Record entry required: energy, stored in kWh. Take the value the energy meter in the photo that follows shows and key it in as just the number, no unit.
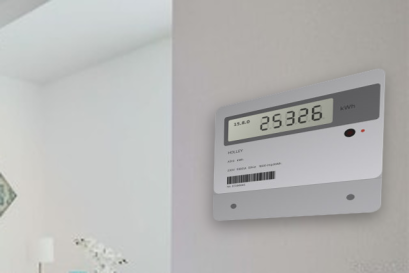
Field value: 25326
